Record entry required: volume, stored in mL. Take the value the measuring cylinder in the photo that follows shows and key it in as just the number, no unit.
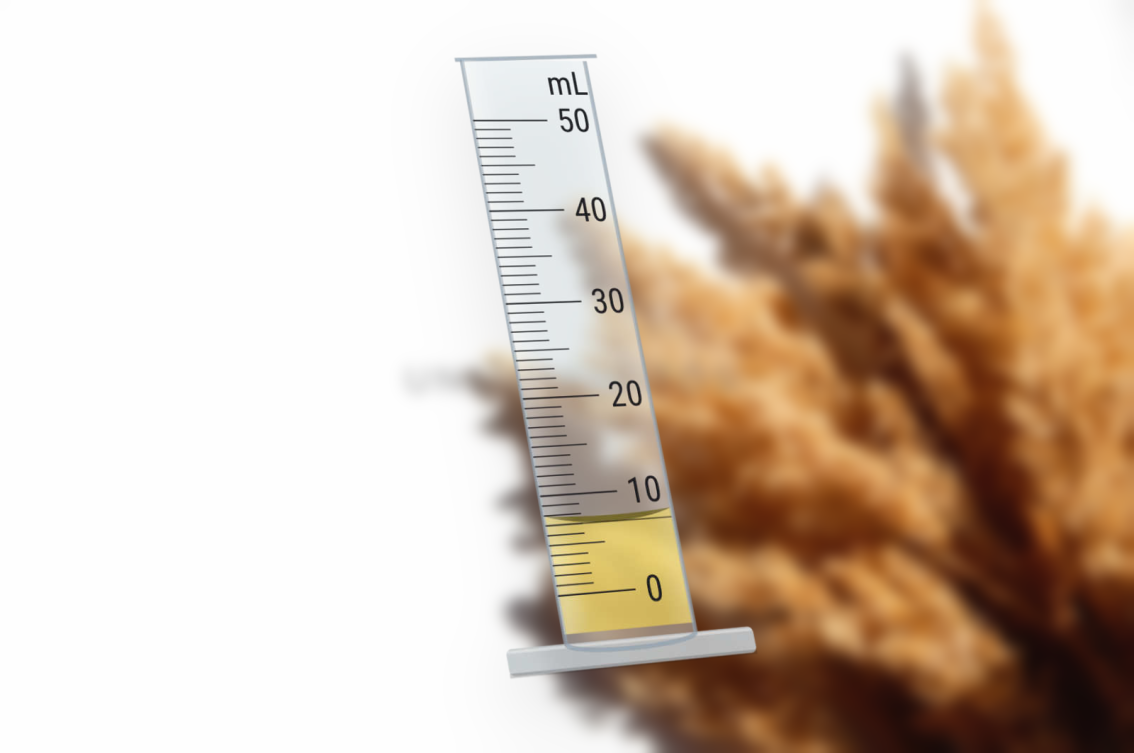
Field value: 7
